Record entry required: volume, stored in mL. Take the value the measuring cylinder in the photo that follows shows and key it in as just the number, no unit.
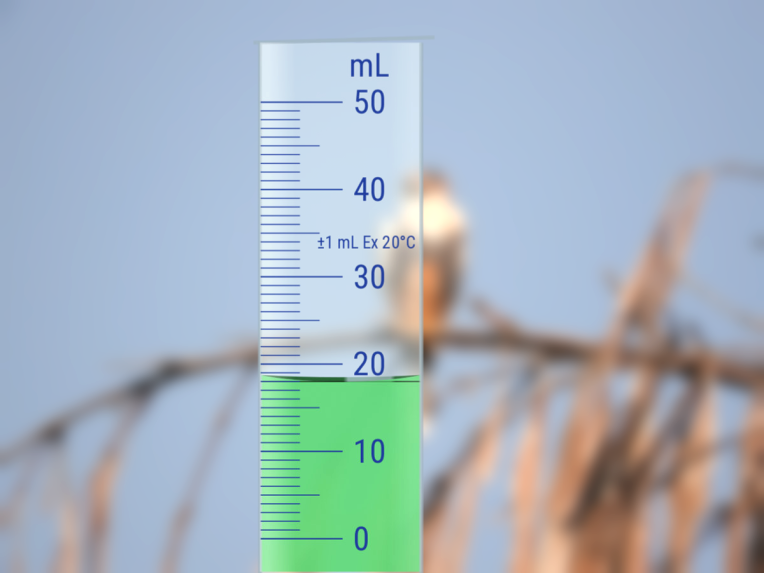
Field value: 18
